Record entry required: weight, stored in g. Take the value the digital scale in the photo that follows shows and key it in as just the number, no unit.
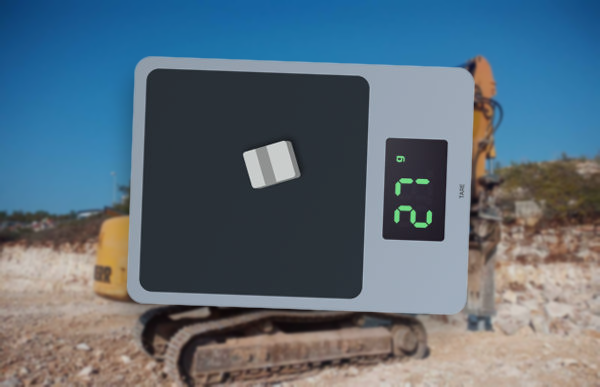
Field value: 27
